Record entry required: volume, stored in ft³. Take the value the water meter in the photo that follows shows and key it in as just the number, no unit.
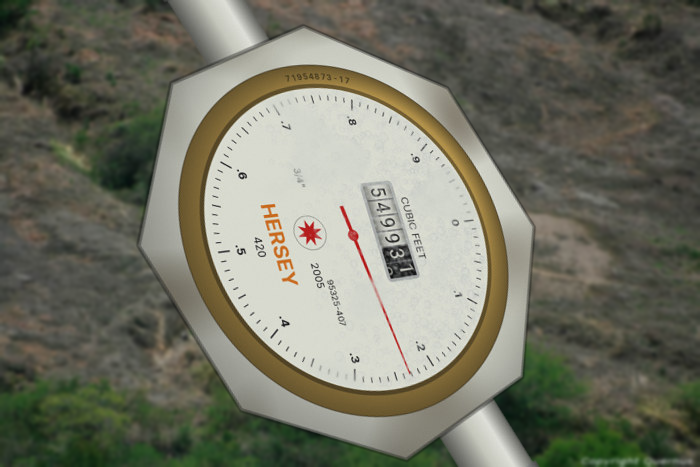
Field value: 549931.23
